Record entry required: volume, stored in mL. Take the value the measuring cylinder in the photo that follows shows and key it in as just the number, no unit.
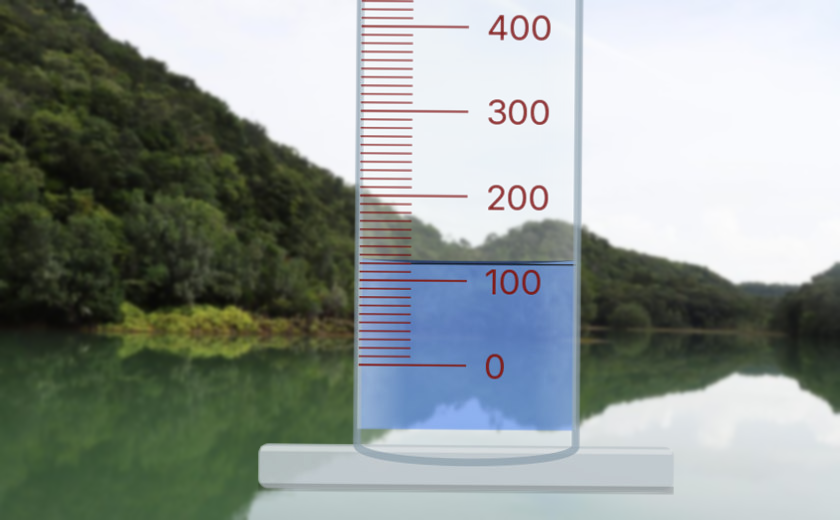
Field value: 120
